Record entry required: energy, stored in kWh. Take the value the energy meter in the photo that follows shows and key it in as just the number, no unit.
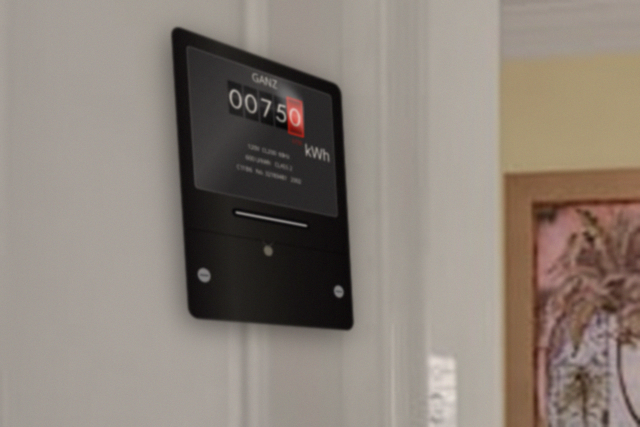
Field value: 75.0
